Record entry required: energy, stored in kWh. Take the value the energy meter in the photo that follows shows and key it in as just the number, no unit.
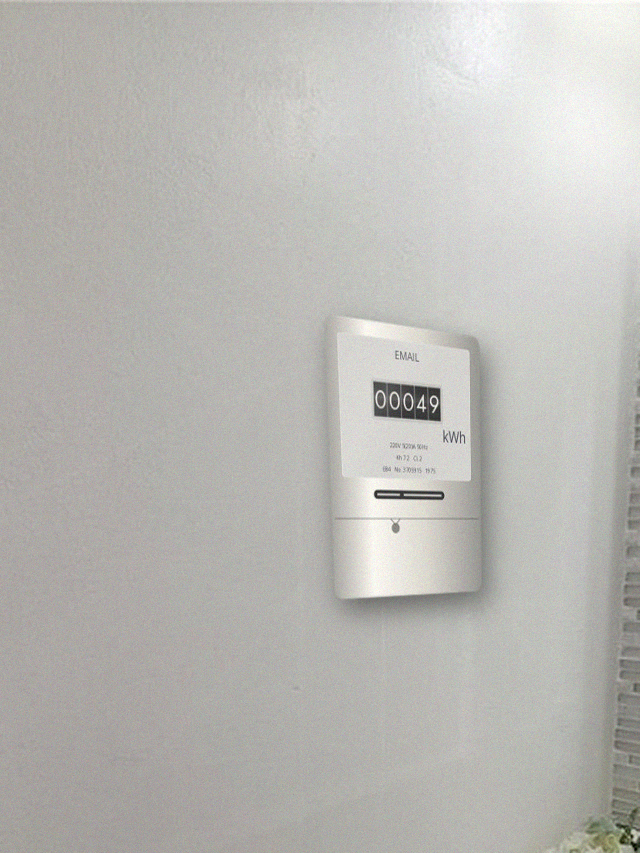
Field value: 49
